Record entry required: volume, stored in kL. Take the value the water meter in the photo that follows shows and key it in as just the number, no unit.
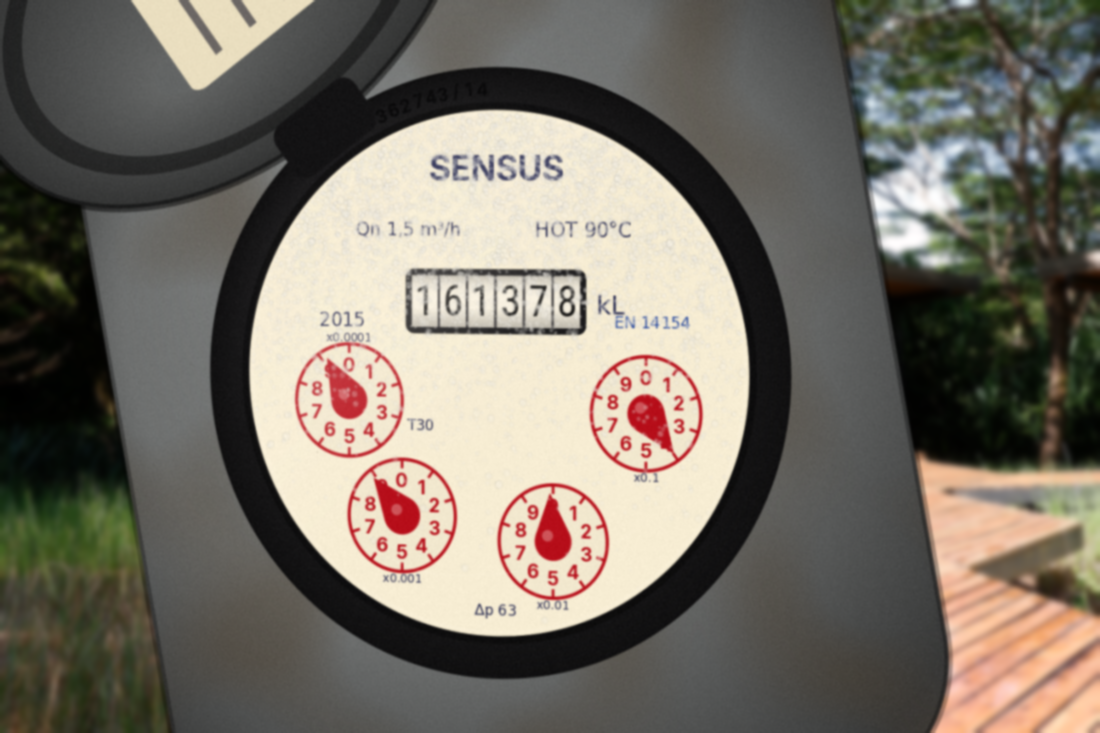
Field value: 161378.3989
